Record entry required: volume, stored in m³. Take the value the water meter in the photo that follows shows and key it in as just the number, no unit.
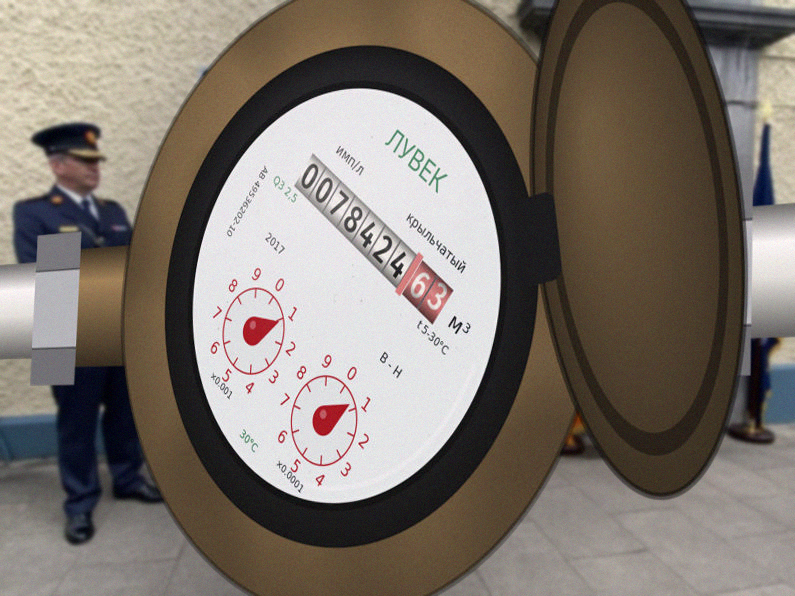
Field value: 78424.6310
